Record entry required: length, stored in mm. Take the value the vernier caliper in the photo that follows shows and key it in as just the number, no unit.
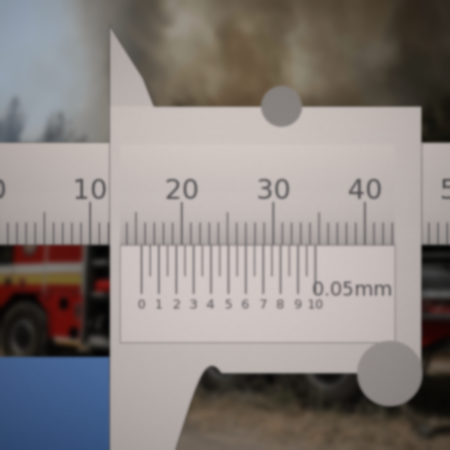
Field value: 15.6
